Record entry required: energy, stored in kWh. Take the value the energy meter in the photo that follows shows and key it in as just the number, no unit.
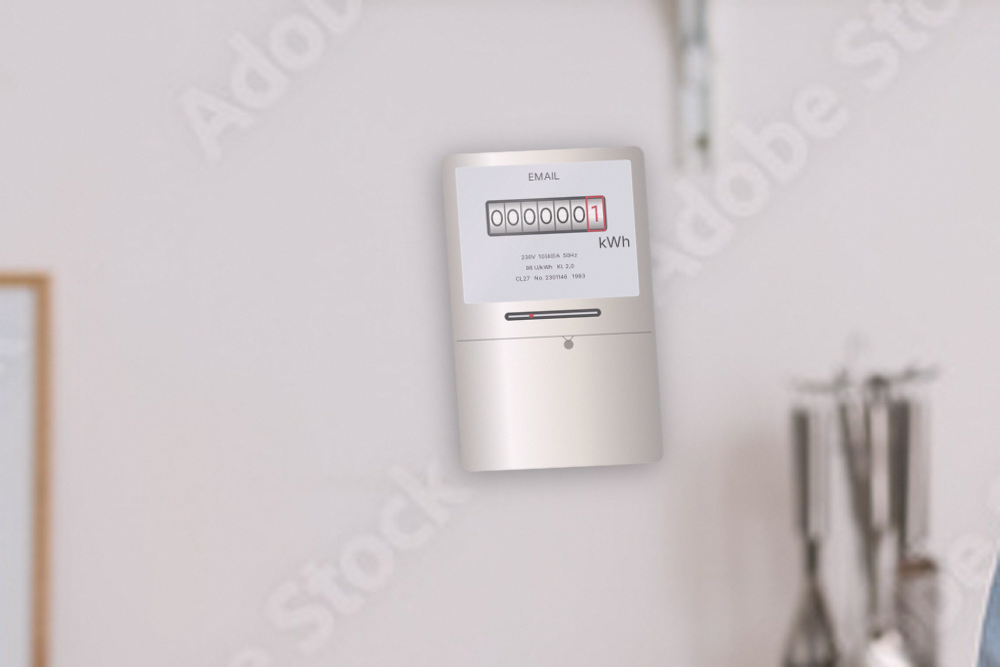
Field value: 0.1
